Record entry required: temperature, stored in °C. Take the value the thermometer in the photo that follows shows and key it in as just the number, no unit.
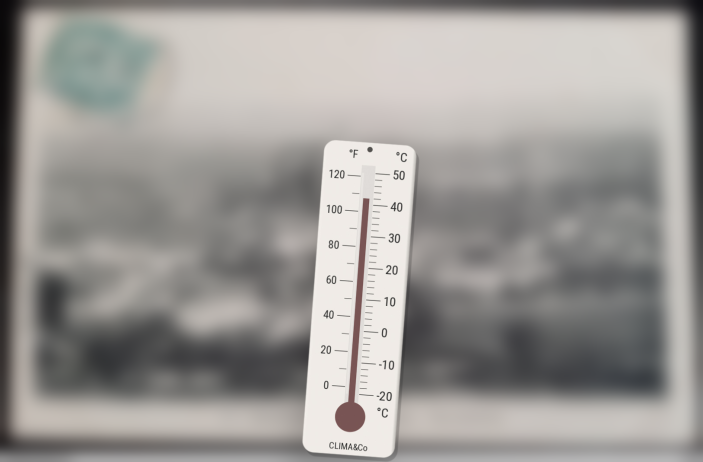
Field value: 42
